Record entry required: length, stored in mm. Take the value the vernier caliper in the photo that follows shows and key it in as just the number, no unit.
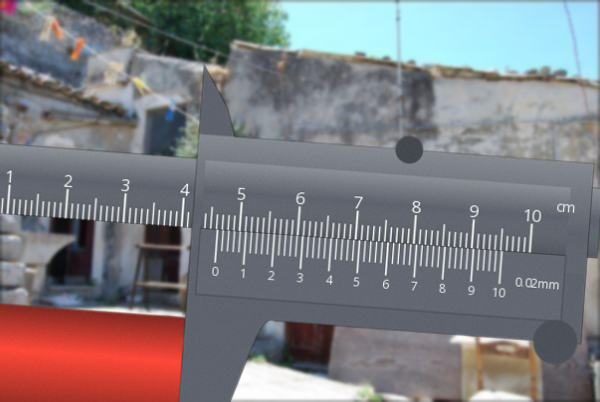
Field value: 46.2
